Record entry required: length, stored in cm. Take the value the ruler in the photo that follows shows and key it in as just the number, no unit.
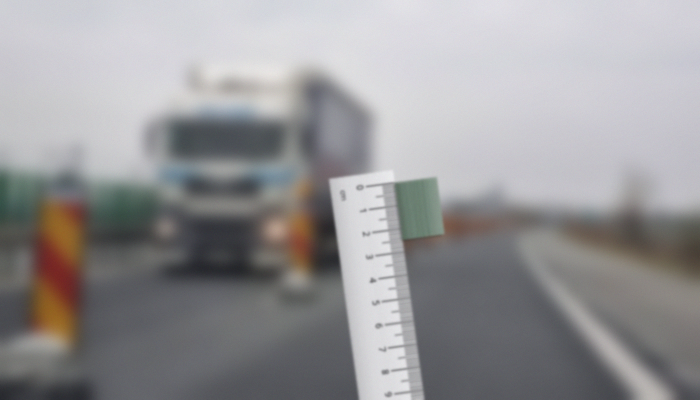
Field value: 2.5
